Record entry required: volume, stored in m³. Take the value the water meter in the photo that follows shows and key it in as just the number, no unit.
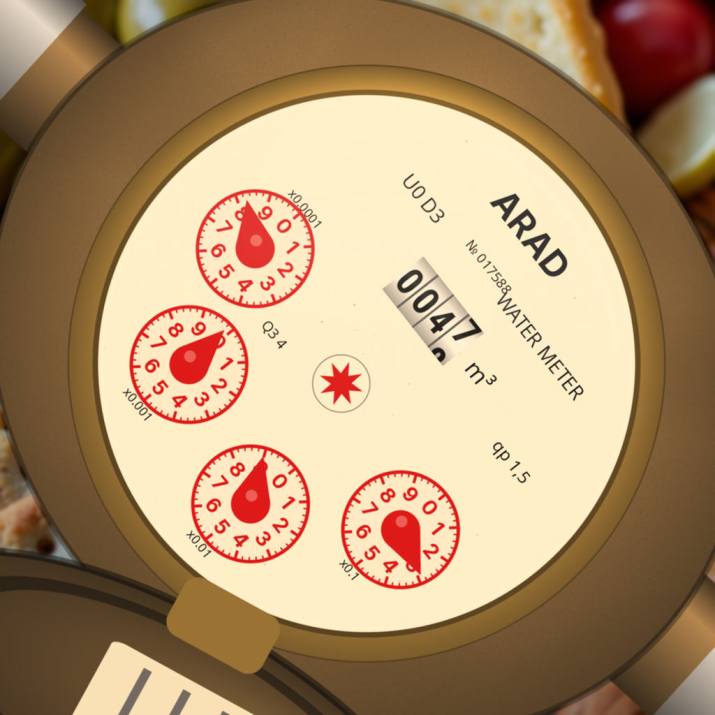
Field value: 47.2898
